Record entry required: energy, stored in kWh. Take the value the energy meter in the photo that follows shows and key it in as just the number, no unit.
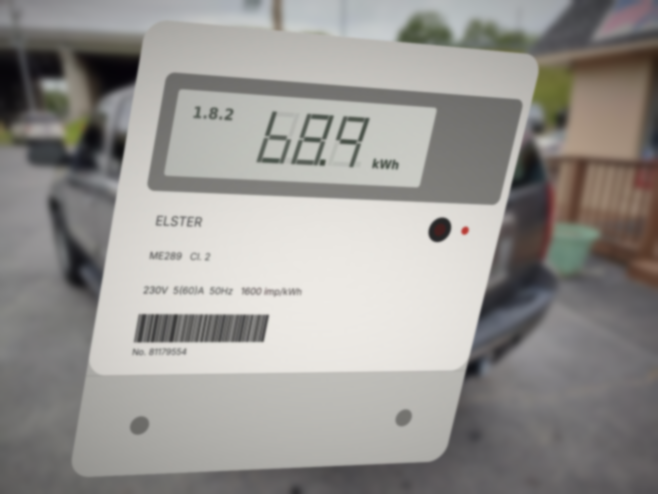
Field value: 68.9
